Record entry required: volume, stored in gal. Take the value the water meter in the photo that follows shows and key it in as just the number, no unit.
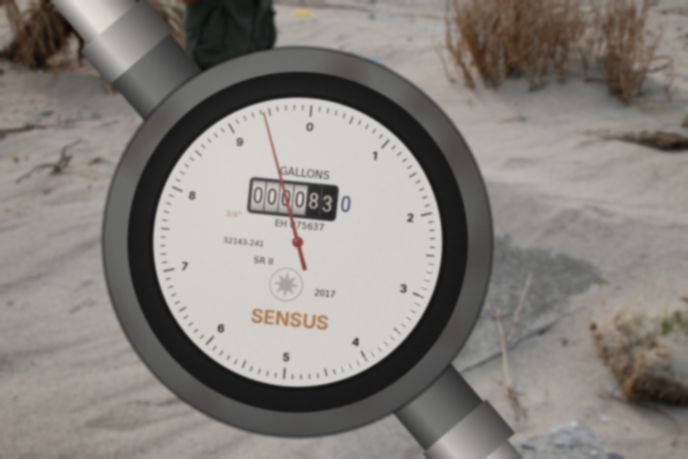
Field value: 829.4
